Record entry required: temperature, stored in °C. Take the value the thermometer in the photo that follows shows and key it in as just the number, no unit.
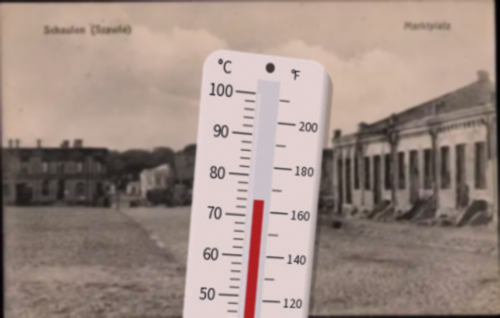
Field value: 74
